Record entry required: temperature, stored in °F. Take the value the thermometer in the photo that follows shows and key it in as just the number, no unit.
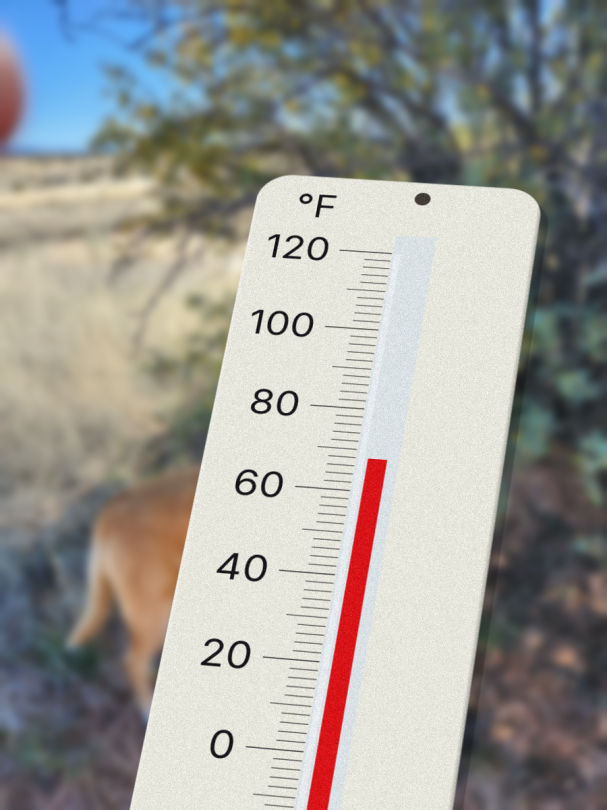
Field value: 68
